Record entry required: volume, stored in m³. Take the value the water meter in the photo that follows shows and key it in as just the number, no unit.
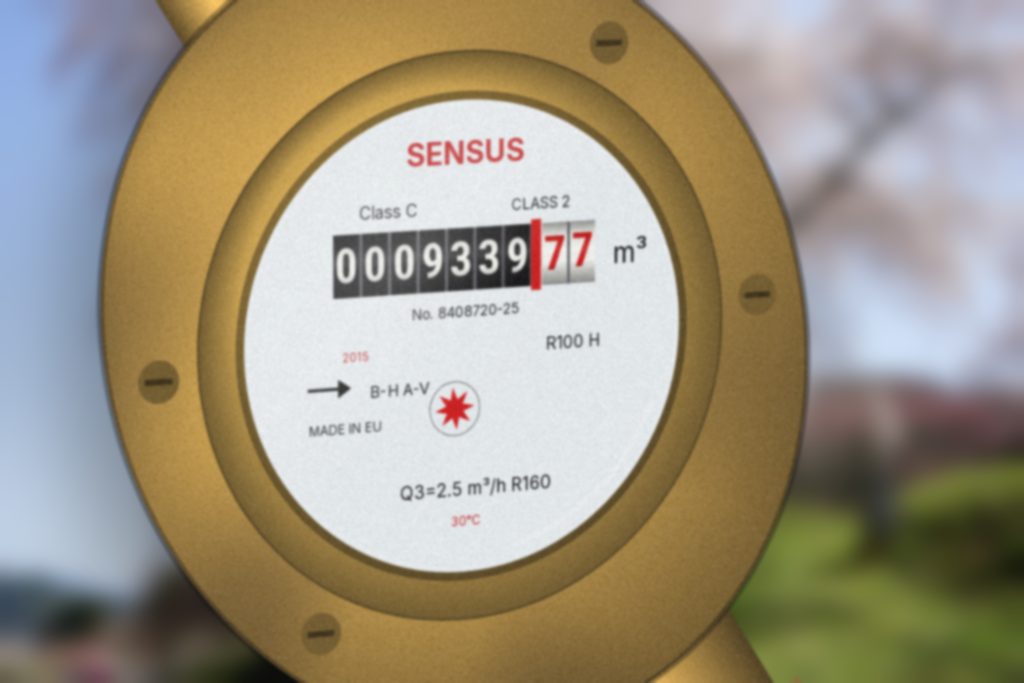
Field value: 9339.77
